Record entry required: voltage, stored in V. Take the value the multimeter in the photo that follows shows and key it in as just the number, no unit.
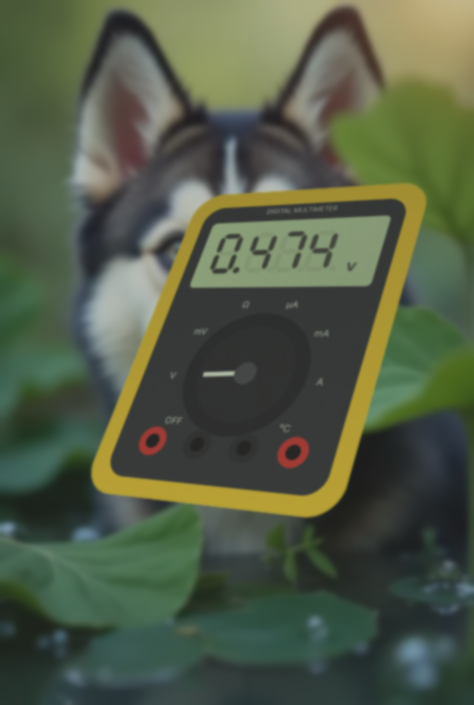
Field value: 0.474
